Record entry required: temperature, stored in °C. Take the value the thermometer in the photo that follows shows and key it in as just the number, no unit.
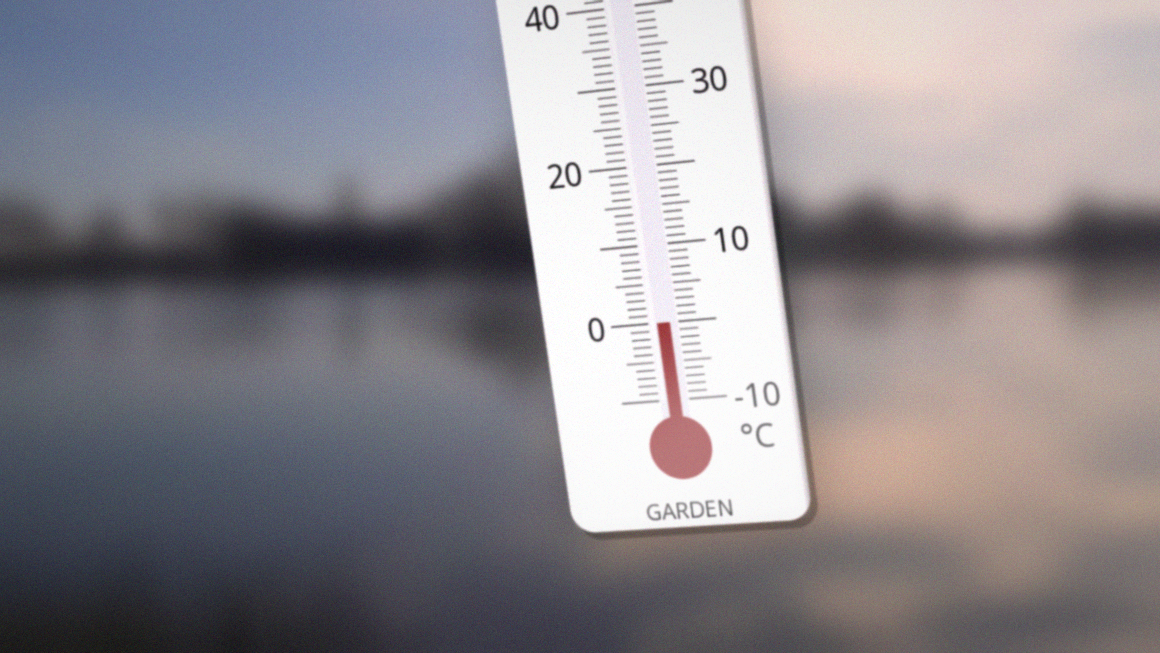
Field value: 0
